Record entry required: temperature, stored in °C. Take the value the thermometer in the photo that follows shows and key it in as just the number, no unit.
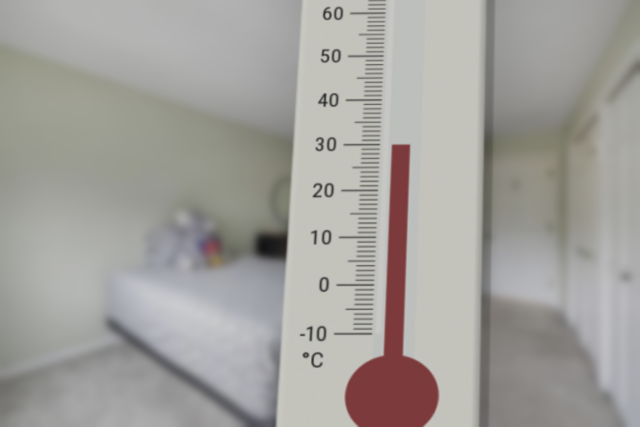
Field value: 30
